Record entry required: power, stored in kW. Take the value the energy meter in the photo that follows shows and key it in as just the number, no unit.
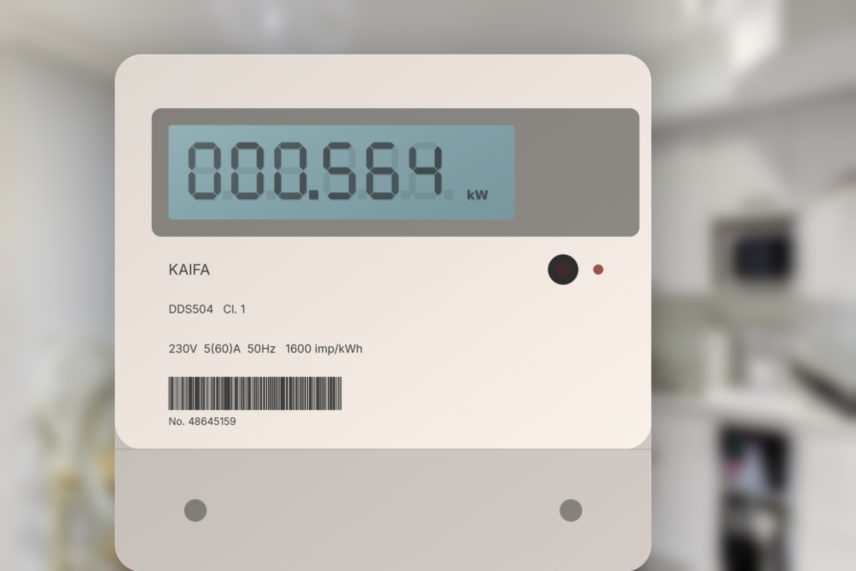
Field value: 0.564
